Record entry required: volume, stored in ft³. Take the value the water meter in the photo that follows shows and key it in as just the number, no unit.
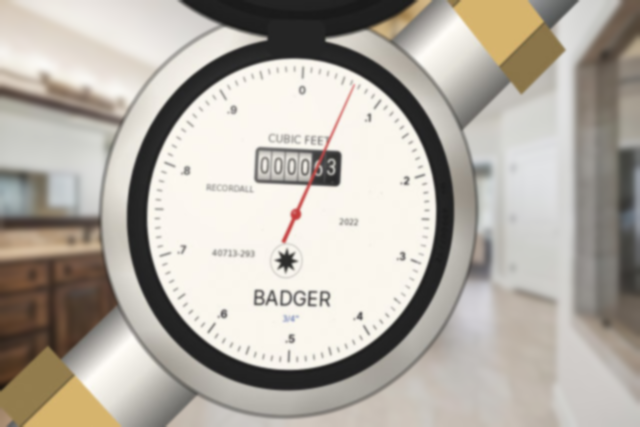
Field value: 63.06
